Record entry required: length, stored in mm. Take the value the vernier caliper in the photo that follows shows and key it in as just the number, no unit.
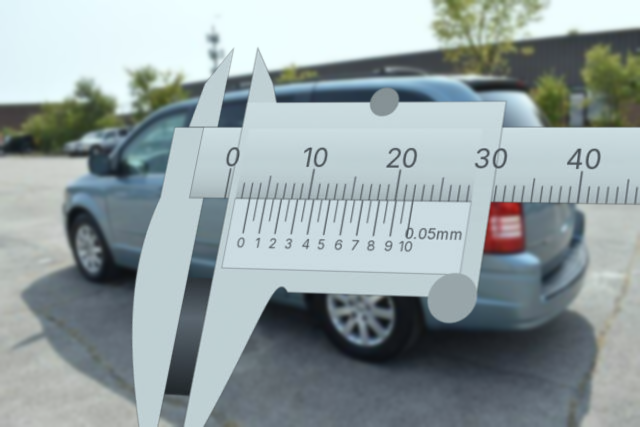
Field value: 3.0
